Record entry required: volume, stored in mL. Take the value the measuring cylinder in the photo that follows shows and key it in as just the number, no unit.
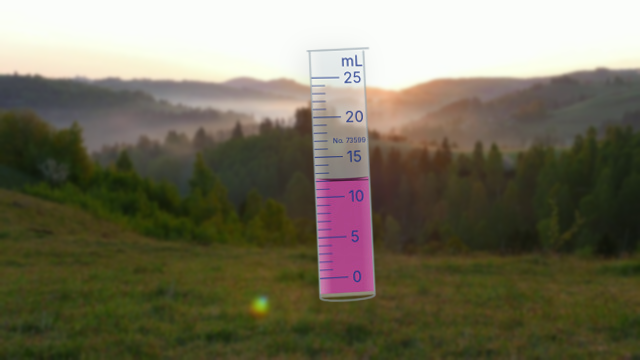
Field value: 12
